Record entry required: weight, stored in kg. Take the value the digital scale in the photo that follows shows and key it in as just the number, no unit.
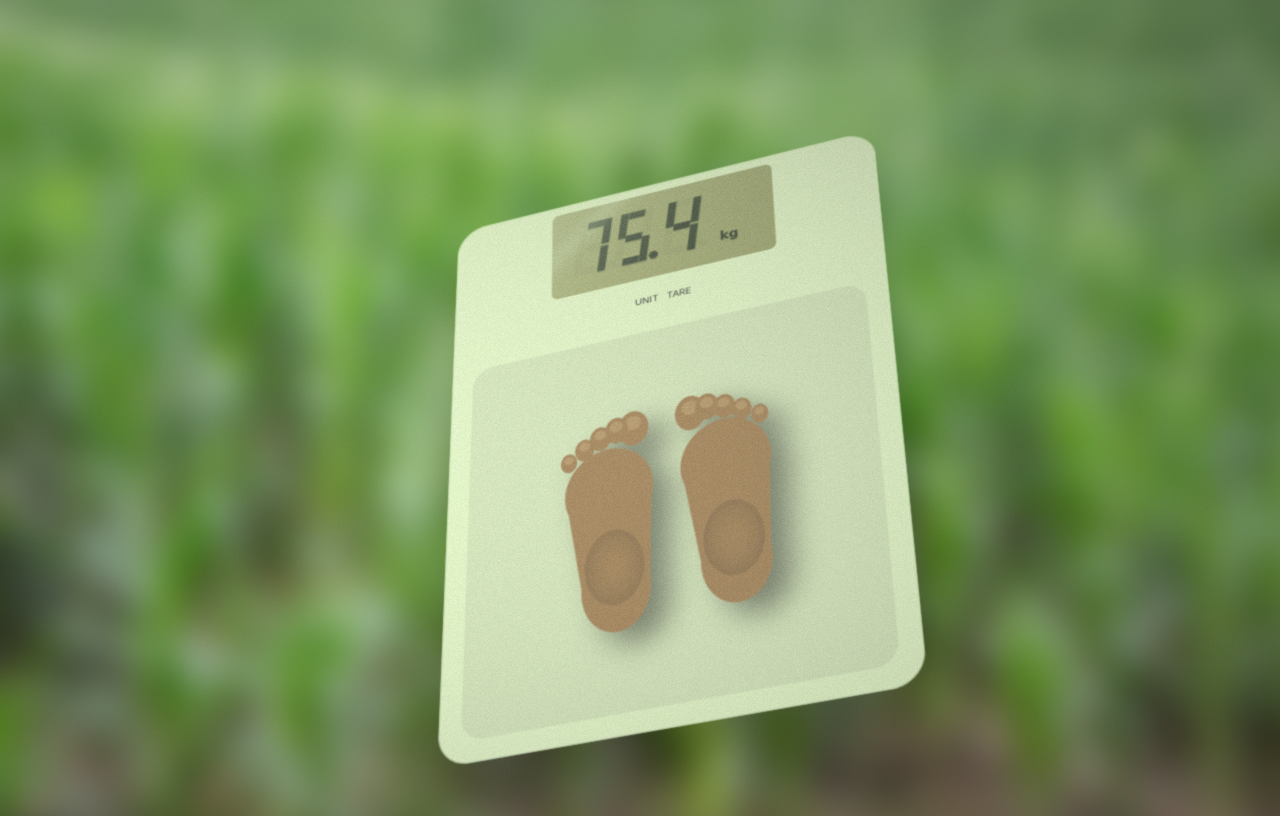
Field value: 75.4
